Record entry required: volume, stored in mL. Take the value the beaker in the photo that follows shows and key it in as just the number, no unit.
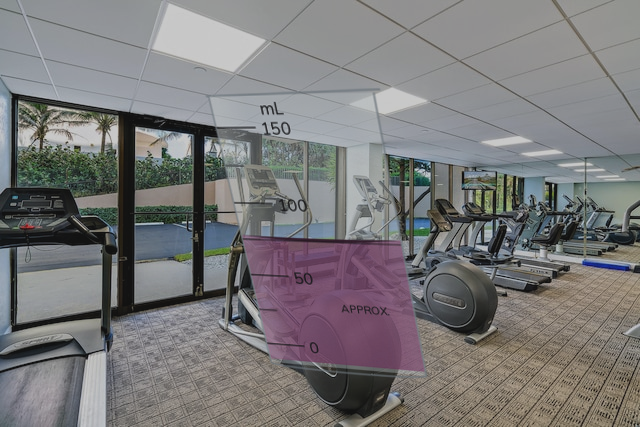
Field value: 75
